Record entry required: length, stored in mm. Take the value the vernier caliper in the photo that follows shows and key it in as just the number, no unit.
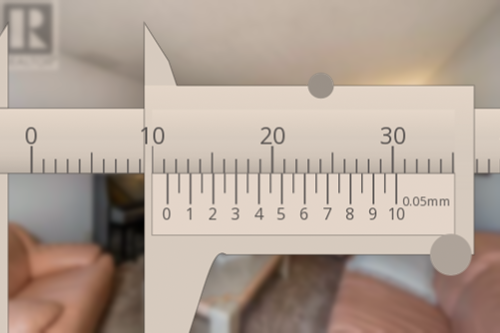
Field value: 11.3
